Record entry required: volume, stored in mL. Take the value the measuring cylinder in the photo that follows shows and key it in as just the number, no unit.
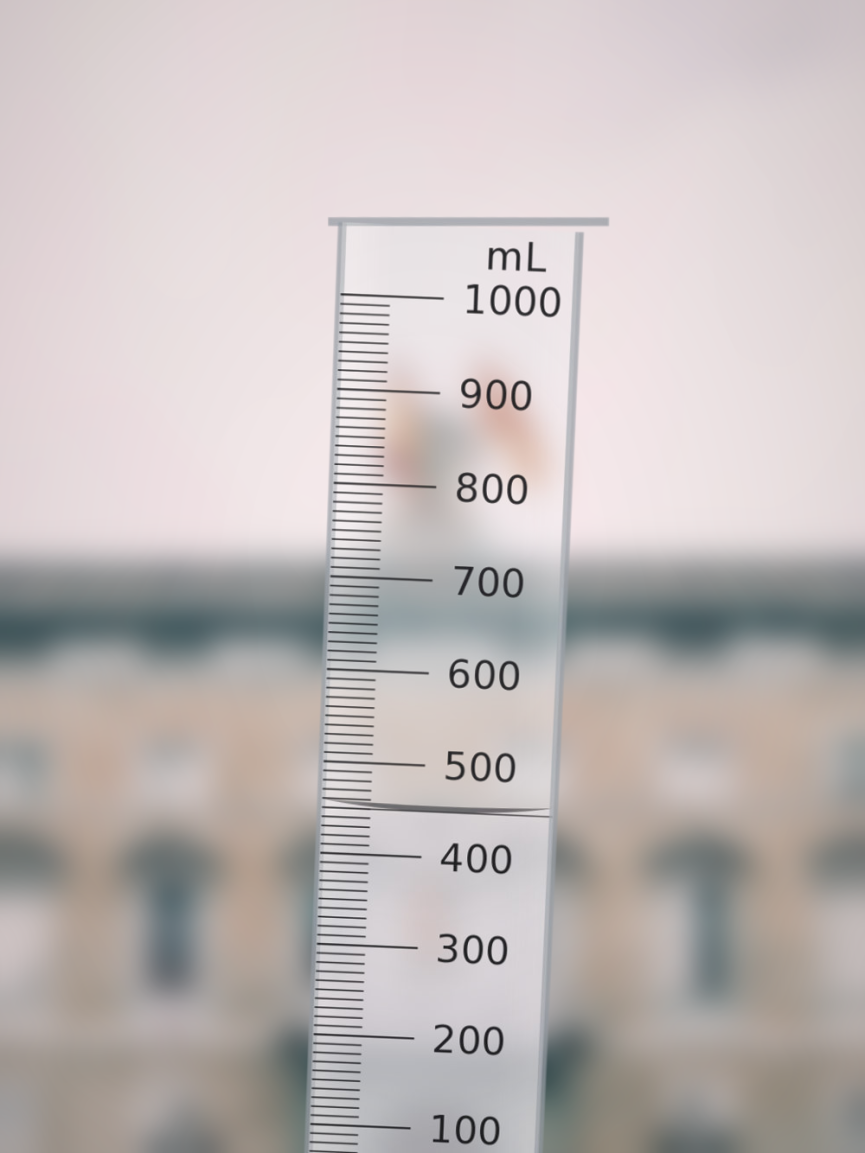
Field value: 450
